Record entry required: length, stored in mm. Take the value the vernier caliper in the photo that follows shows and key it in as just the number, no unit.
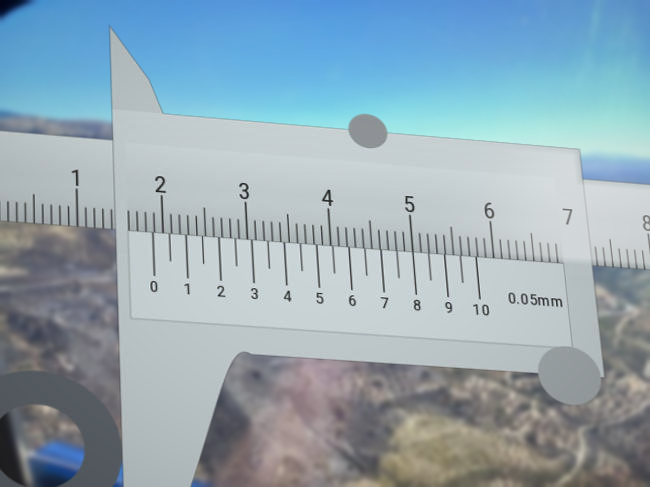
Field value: 18.8
